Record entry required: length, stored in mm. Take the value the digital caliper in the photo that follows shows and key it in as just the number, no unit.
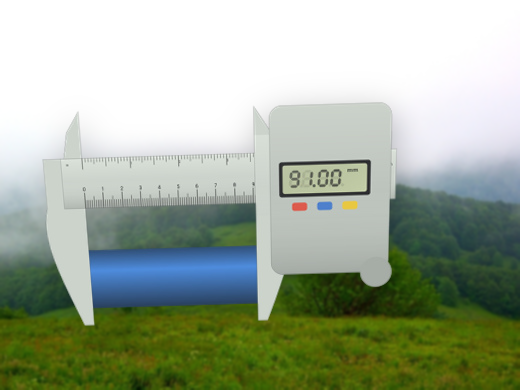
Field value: 91.00
